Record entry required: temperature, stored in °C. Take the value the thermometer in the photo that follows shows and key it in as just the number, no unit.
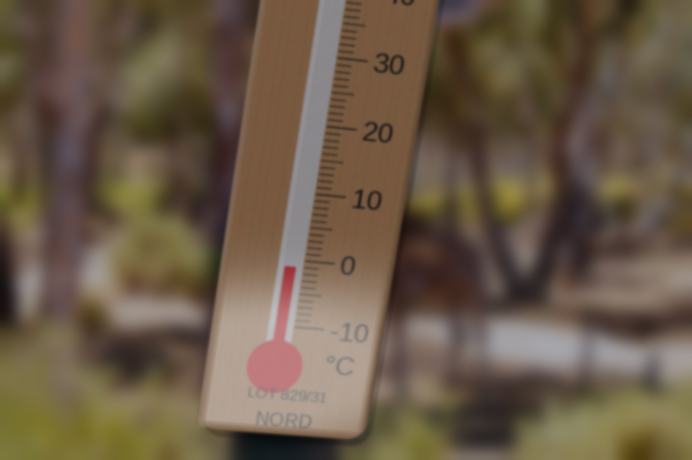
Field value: -1
